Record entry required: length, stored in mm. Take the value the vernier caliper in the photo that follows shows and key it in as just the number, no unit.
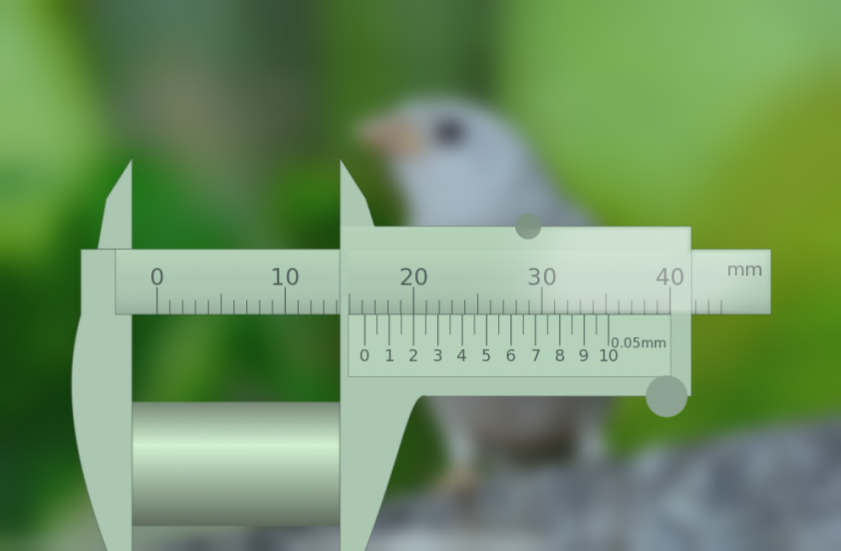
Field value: 16.2
